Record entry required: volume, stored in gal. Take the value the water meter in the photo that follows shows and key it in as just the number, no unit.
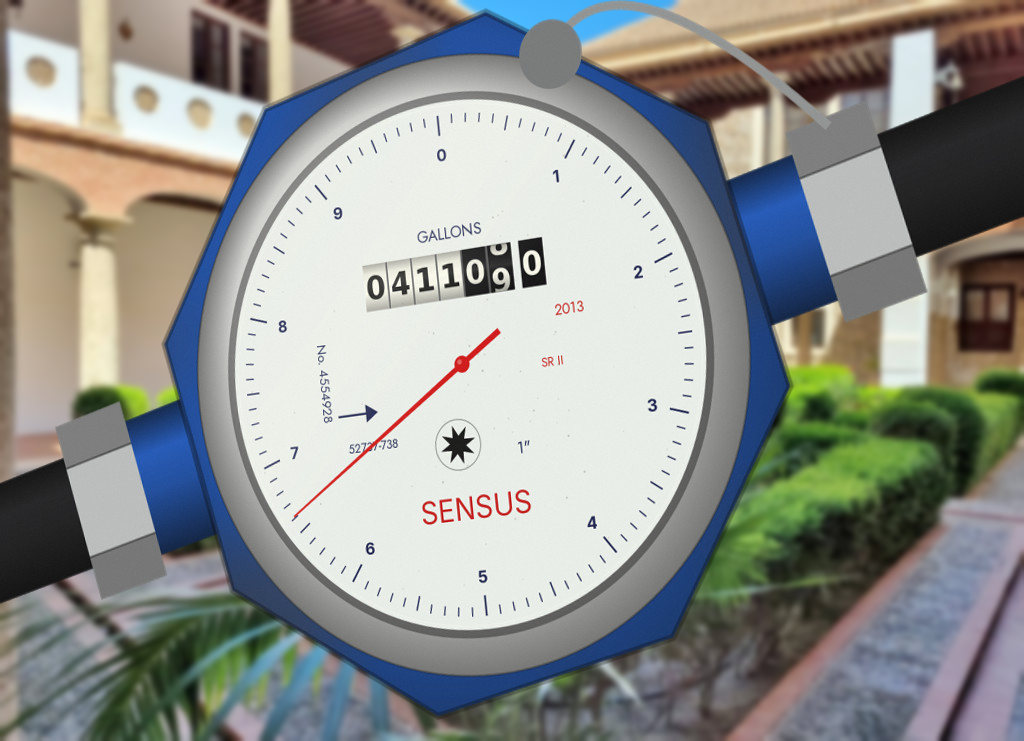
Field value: 411086.6
